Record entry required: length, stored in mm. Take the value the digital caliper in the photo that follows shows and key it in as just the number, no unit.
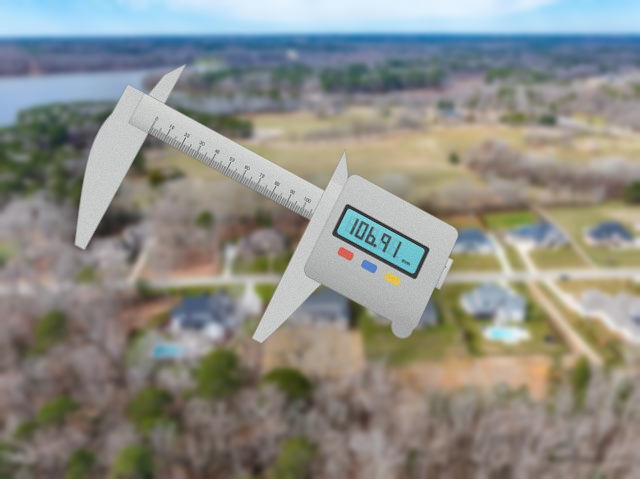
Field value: 106.91
